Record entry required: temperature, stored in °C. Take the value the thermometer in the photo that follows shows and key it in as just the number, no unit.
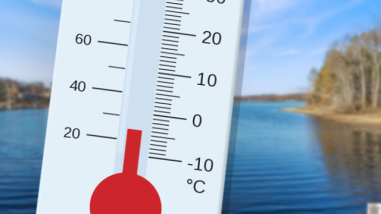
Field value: -4
